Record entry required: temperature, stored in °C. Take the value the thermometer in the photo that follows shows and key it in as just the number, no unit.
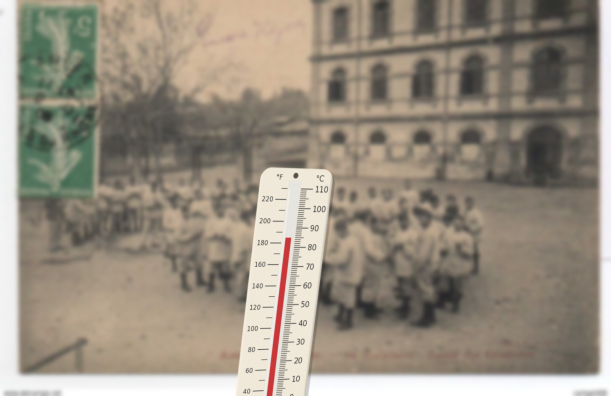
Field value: 85
